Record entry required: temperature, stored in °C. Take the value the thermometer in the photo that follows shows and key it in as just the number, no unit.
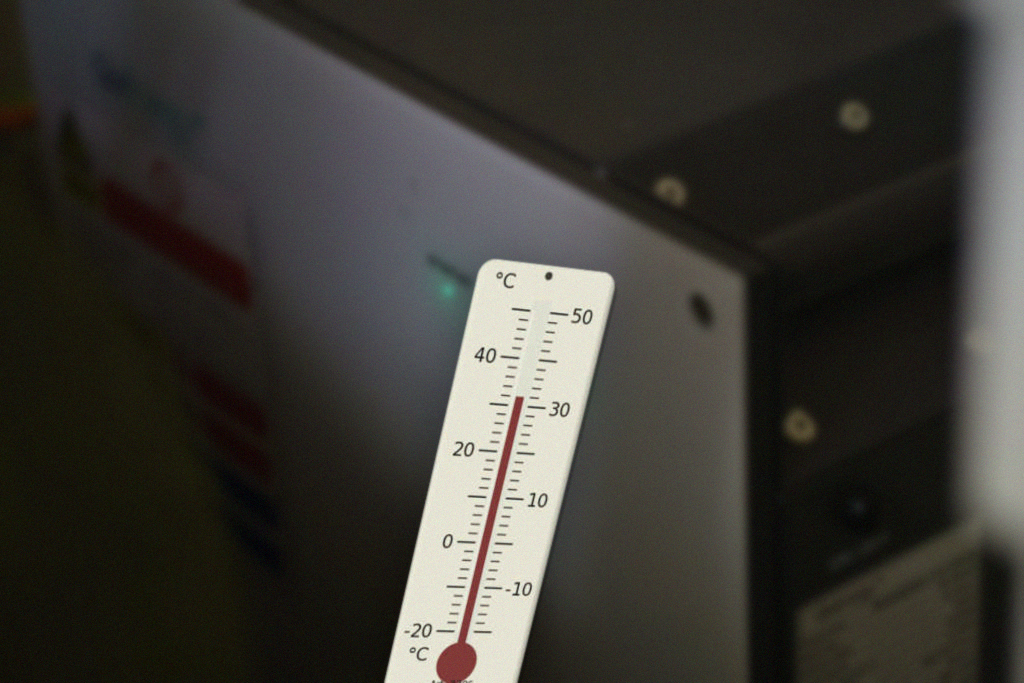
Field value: 32
